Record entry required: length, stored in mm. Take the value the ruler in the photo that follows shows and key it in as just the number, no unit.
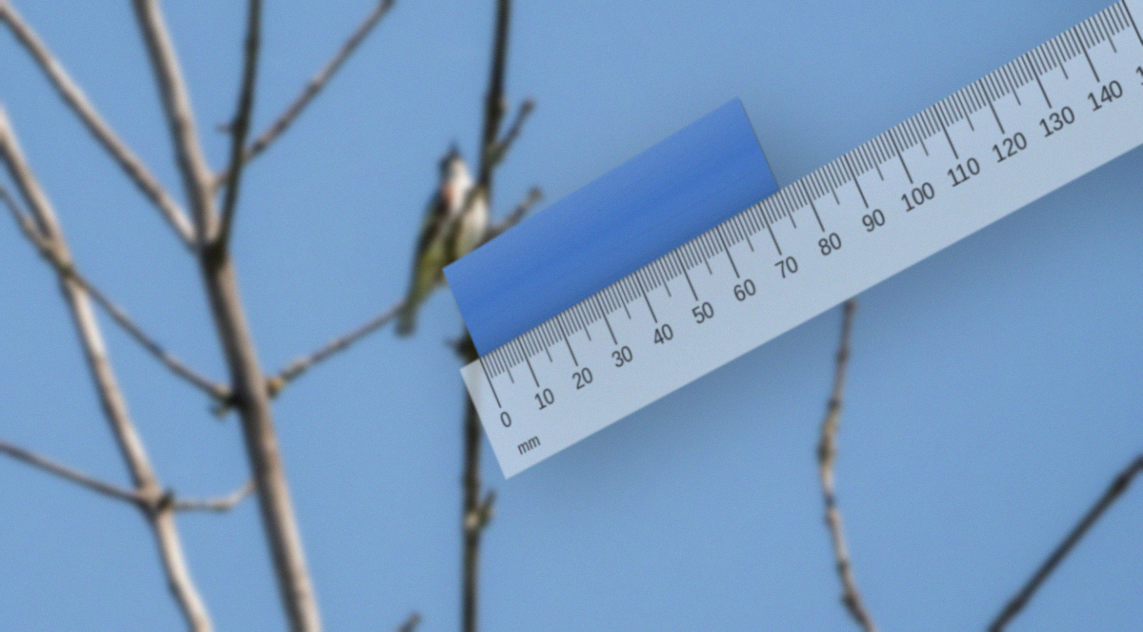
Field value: 75
